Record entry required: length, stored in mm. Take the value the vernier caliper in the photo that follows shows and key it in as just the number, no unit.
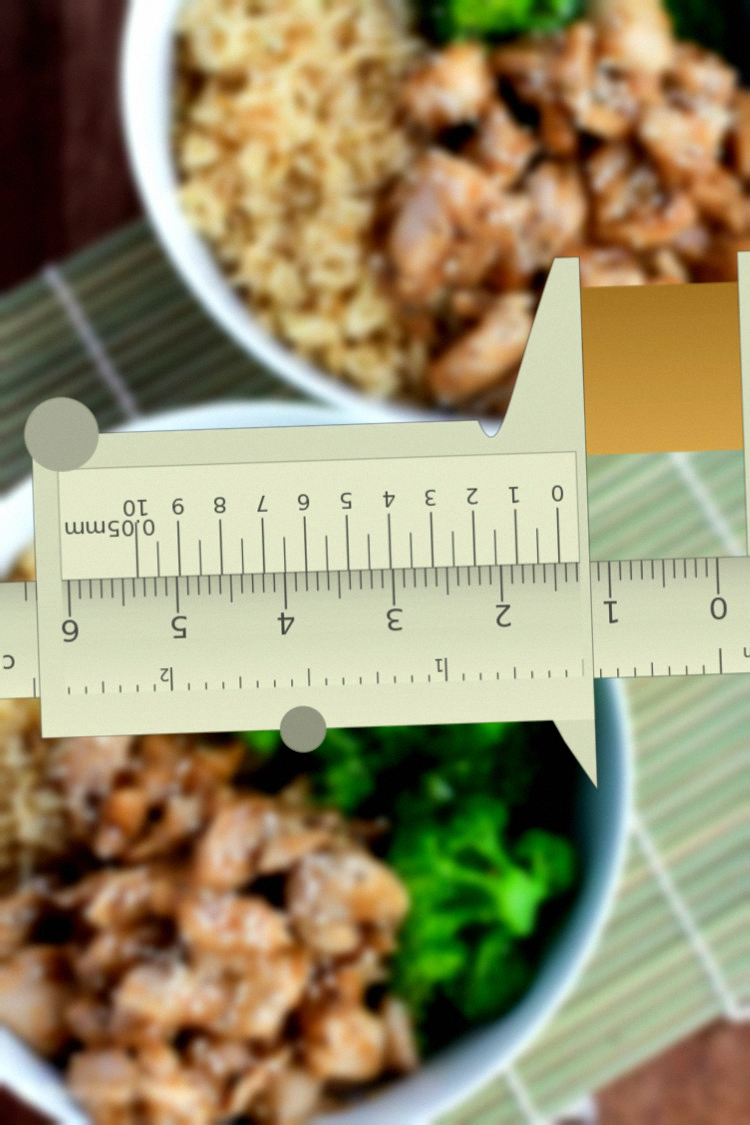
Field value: 14.6
